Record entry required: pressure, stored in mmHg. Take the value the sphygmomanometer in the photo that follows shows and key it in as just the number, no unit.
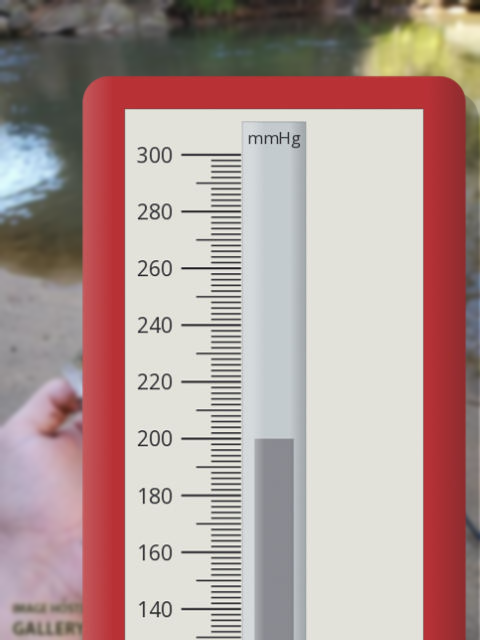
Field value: 200
